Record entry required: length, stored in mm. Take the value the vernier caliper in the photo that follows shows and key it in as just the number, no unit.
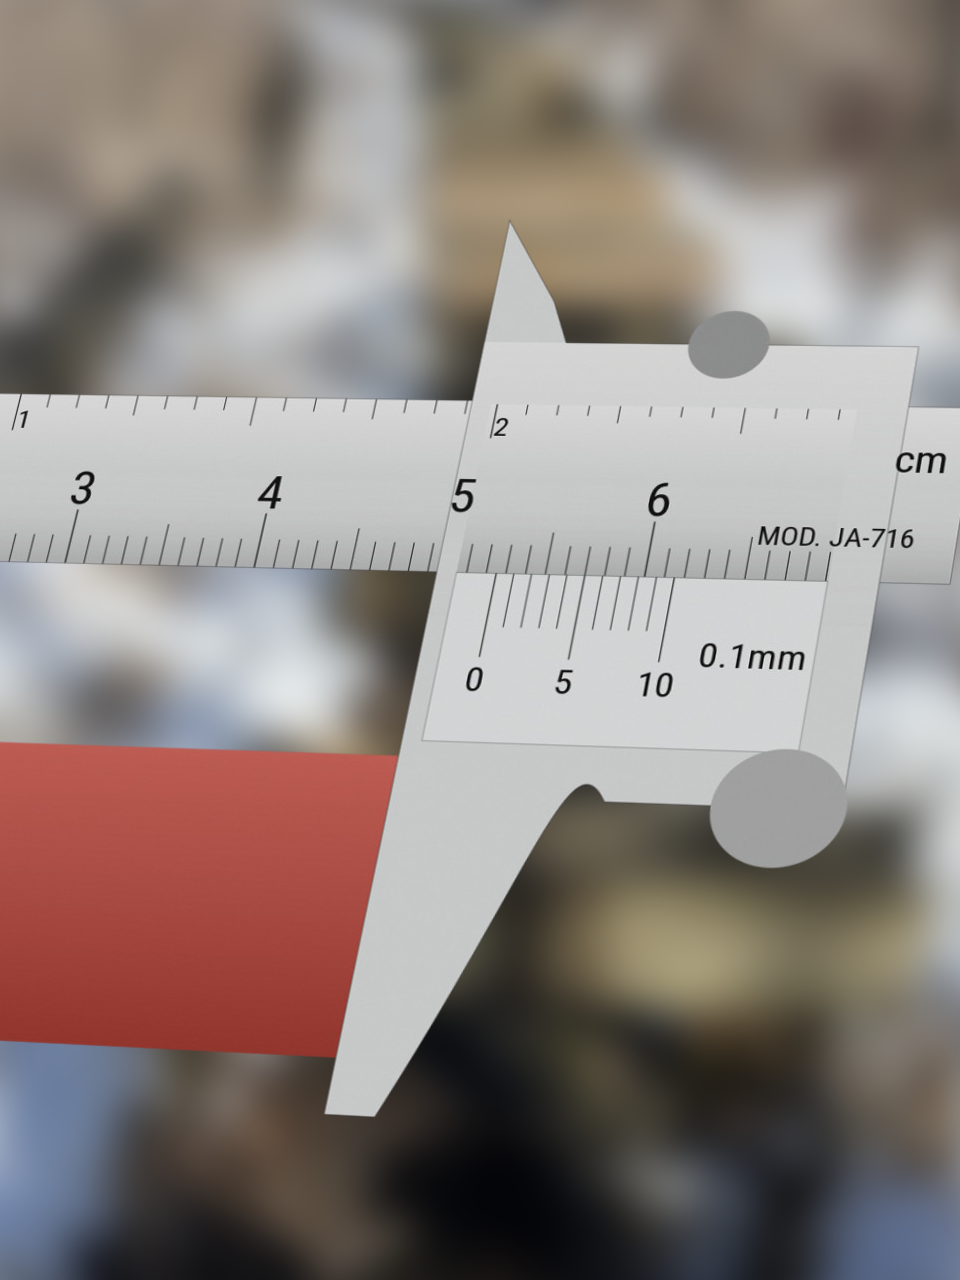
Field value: 52.5
